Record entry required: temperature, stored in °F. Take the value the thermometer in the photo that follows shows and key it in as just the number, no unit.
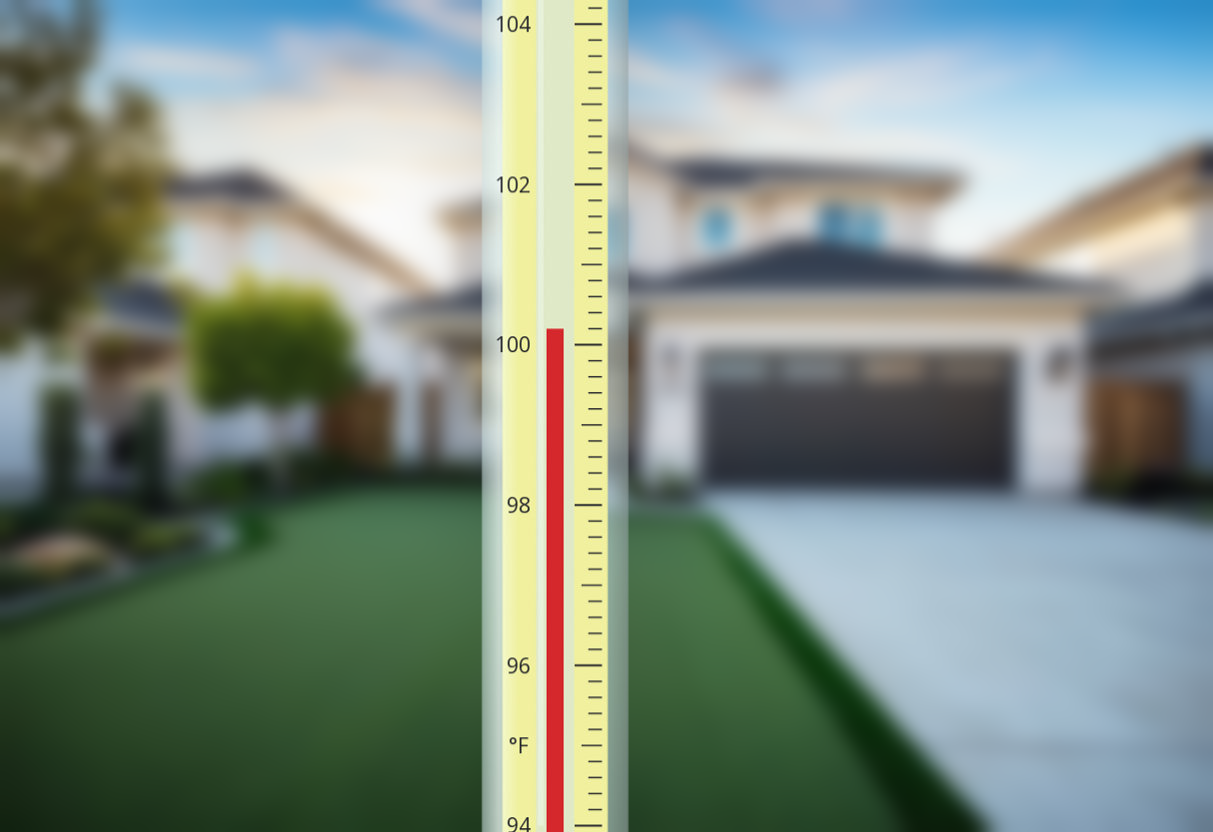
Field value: 100.2
